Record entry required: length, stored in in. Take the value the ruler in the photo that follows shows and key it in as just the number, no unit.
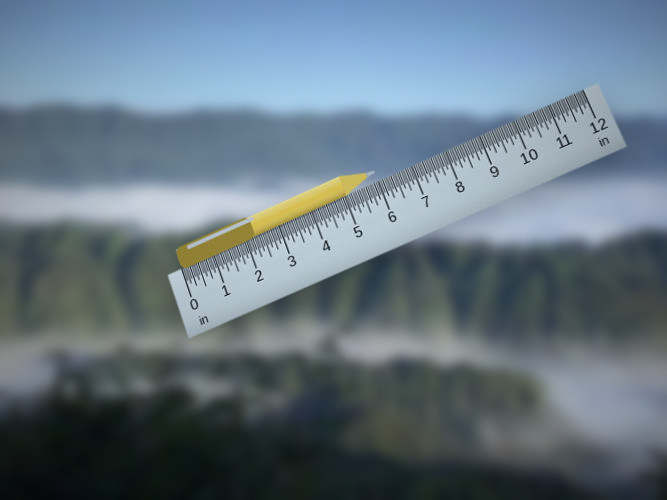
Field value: 6
